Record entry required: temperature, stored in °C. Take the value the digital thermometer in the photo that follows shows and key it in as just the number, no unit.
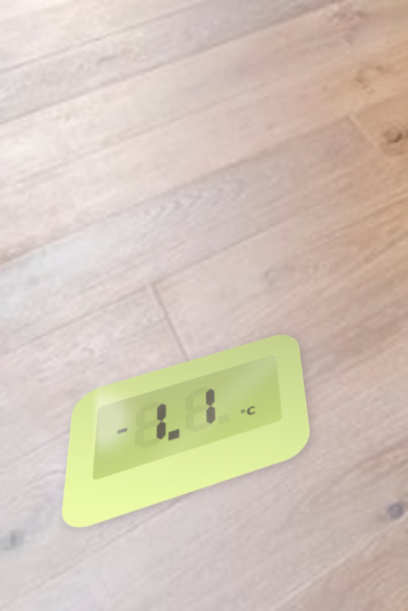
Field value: -1.1
